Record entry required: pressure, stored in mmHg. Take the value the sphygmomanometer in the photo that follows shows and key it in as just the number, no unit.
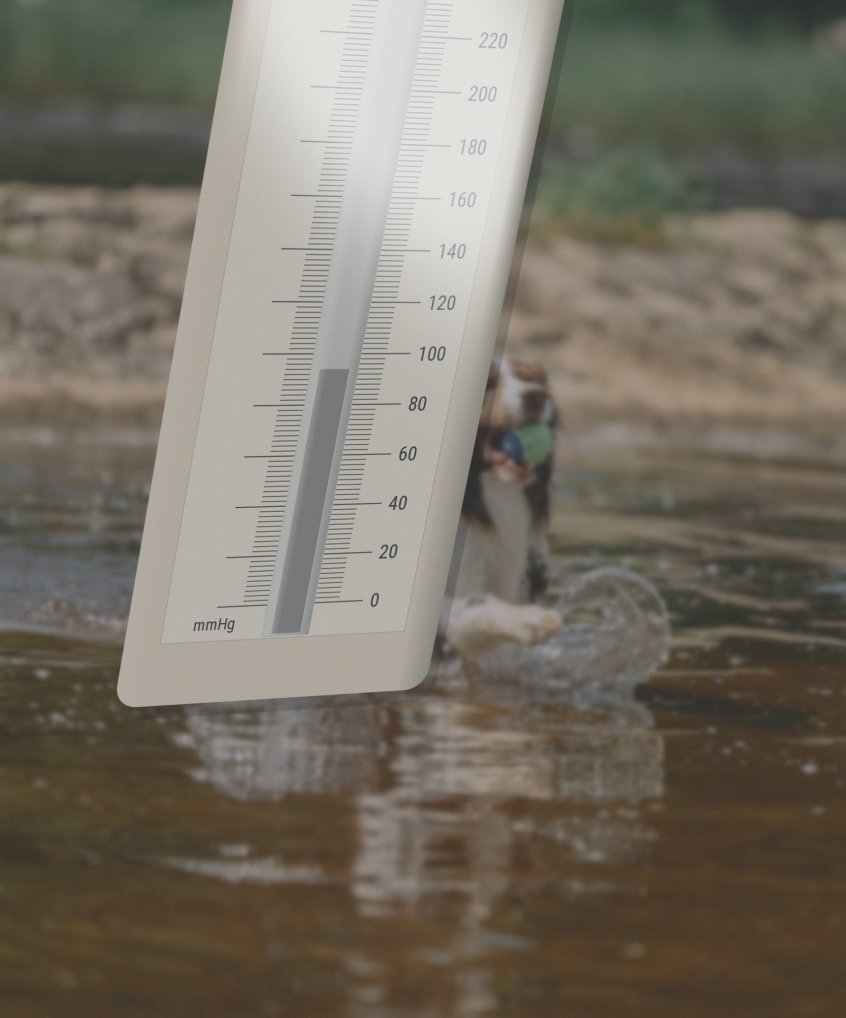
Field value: 94
